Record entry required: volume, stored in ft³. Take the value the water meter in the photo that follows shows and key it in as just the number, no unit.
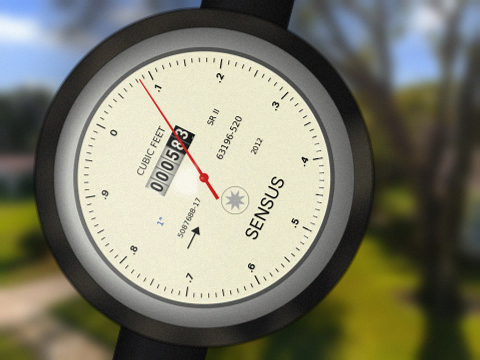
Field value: 583.08
